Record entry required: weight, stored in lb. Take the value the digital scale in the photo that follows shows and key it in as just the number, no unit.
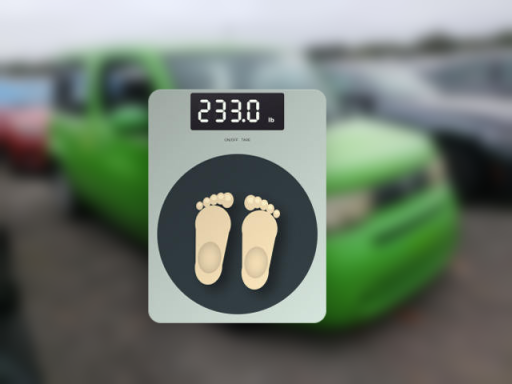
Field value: 233.0
